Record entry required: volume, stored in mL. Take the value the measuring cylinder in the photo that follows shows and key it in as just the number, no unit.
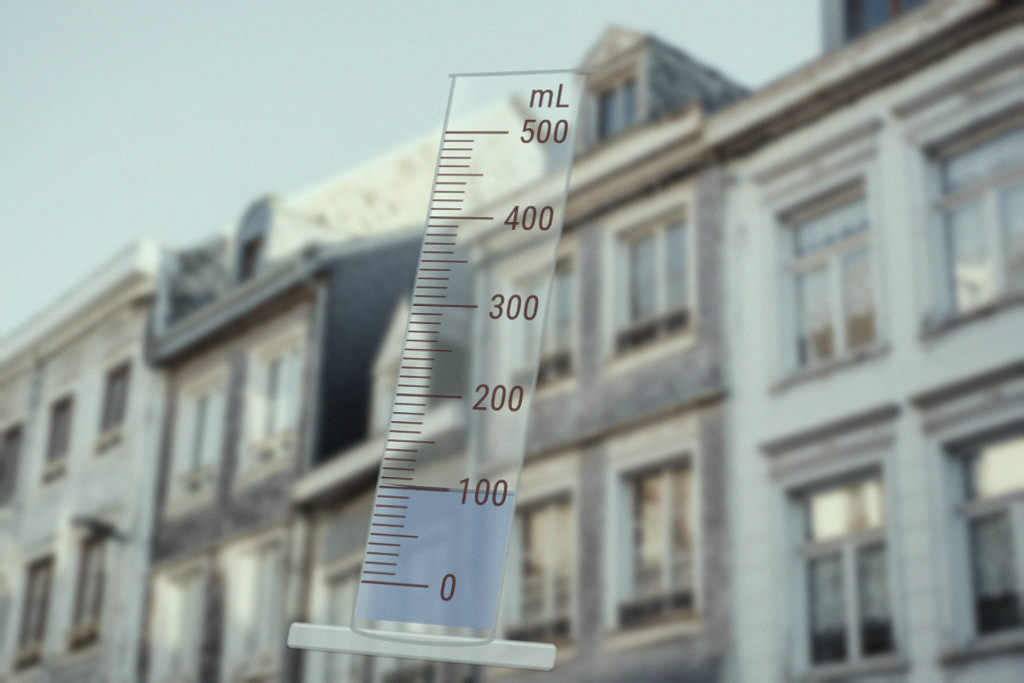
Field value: 100
